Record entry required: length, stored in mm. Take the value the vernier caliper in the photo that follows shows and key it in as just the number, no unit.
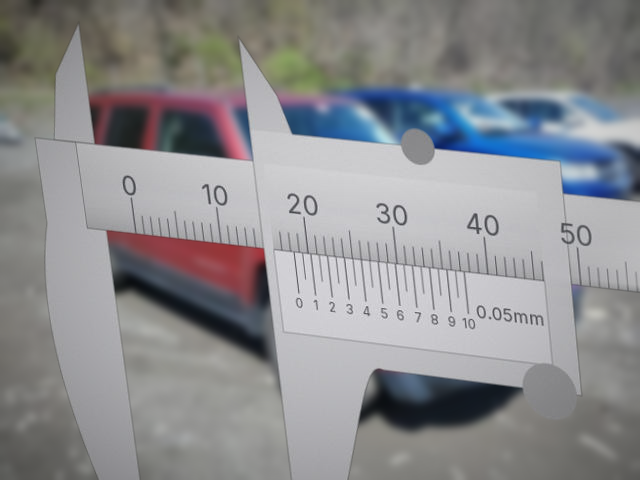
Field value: 18.4
